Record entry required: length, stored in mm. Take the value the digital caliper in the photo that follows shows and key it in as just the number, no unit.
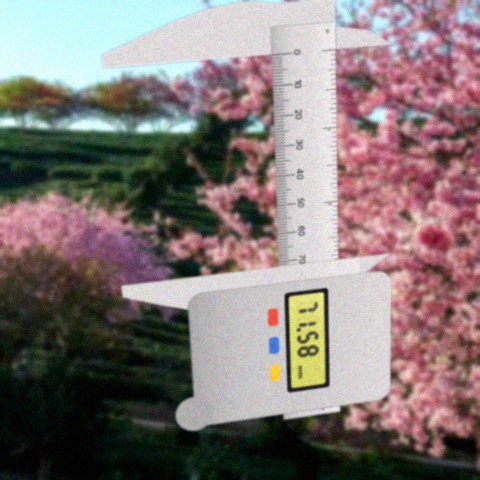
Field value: 71.58
